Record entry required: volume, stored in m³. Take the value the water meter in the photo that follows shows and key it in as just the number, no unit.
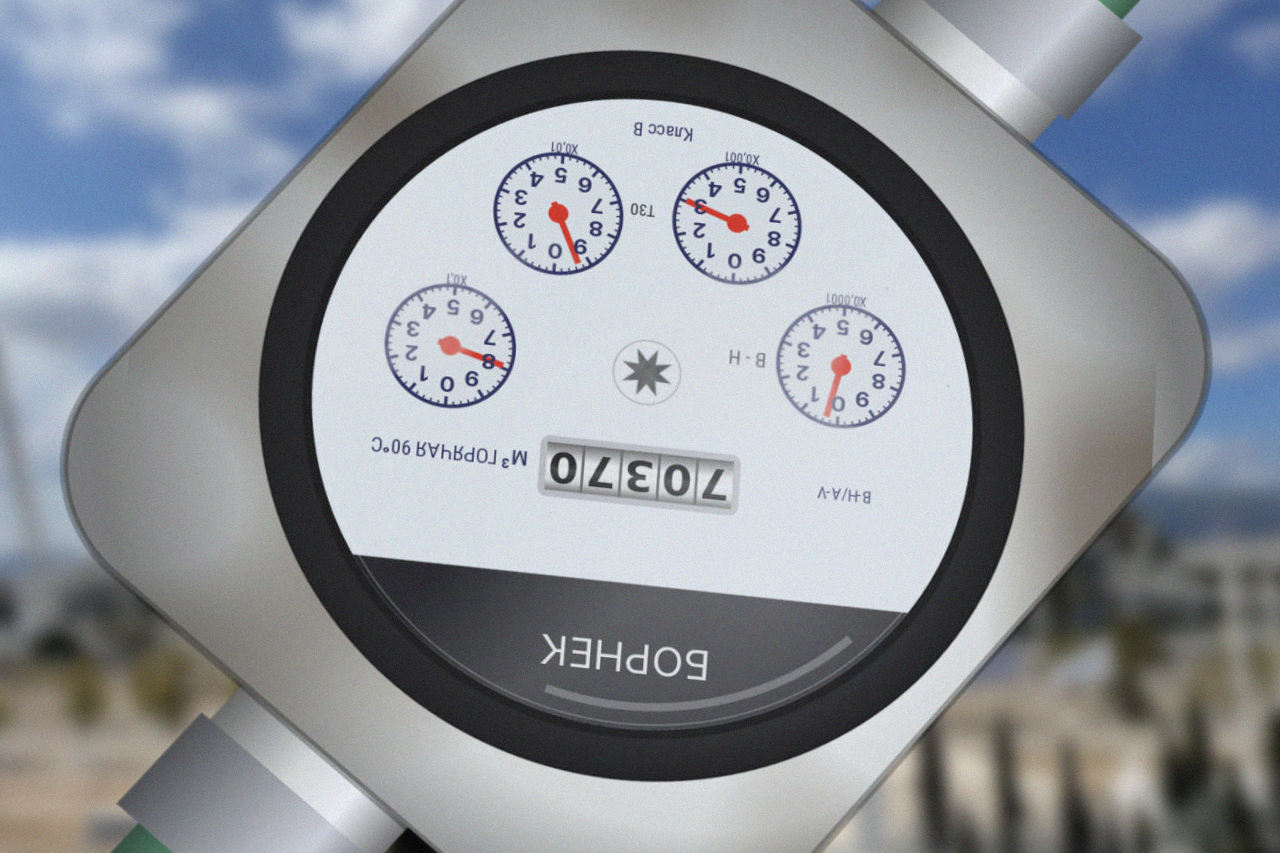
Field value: 70370.7930
